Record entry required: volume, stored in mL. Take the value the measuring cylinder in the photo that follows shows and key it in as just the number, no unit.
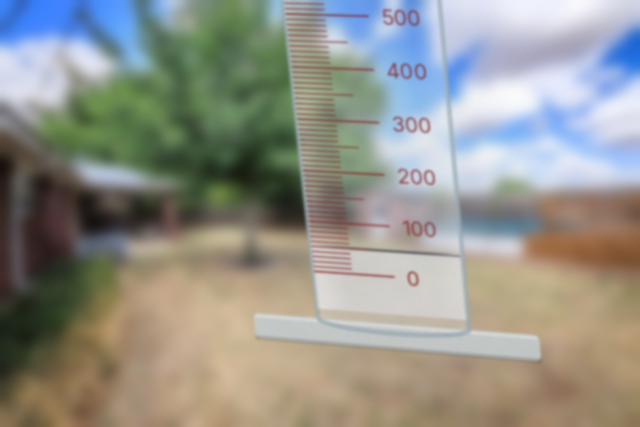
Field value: 50
